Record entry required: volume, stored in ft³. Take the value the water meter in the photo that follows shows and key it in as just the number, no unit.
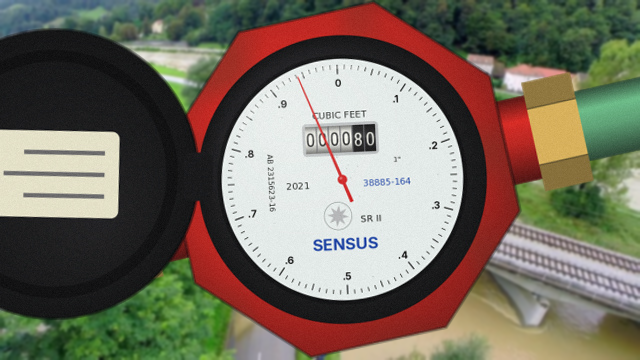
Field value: 79.94
